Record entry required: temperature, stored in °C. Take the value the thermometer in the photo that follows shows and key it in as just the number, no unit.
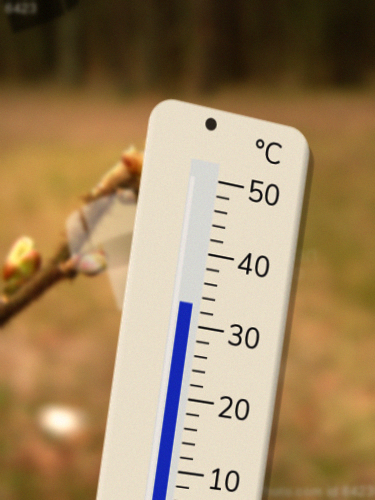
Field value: 33
